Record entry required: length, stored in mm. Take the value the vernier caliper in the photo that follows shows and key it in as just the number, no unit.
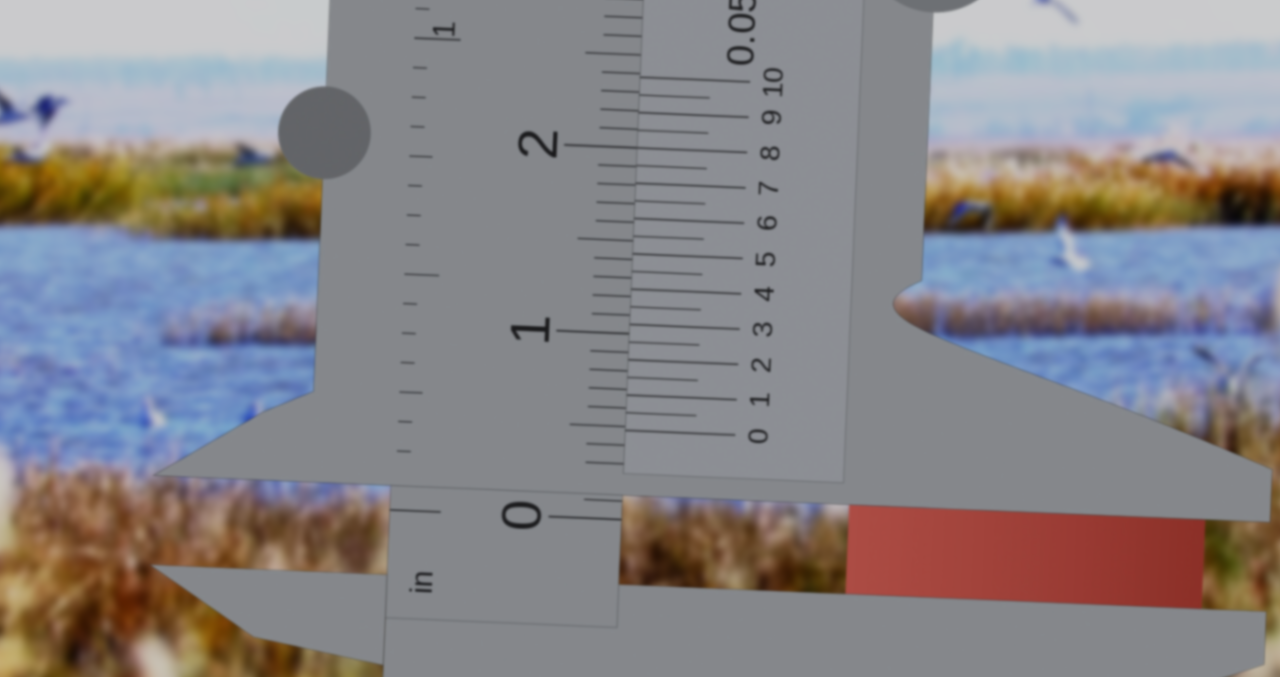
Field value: 4.8
